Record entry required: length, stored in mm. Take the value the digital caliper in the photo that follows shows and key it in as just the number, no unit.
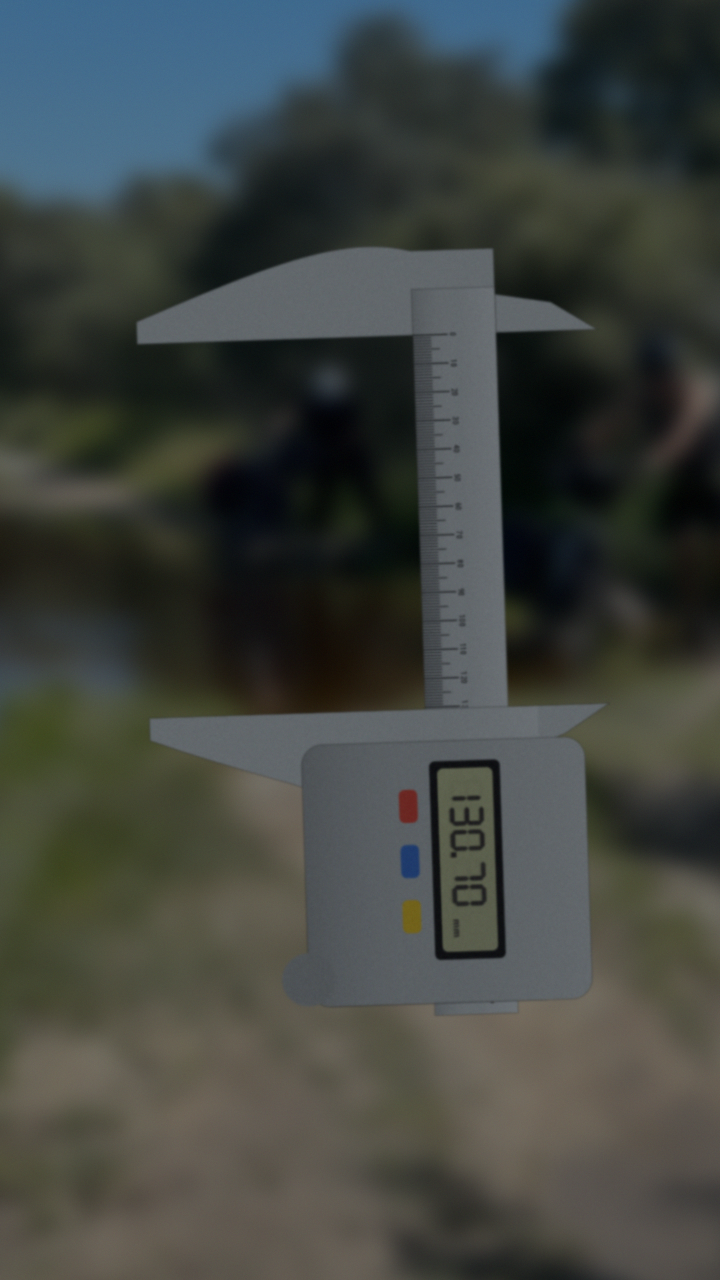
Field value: 130.70
